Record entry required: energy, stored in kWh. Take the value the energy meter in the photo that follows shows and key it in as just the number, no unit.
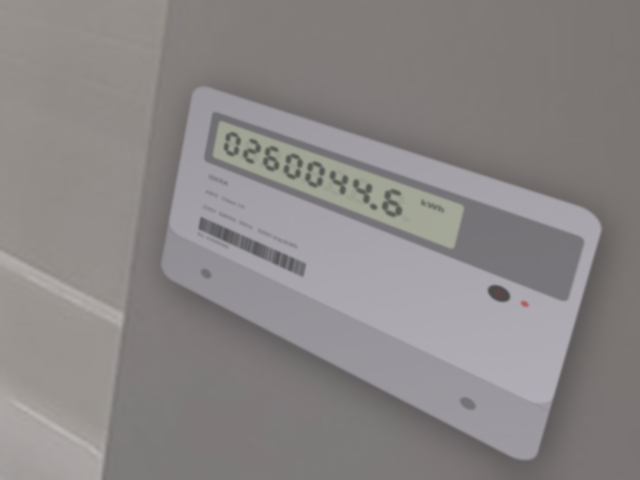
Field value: 260044.6
